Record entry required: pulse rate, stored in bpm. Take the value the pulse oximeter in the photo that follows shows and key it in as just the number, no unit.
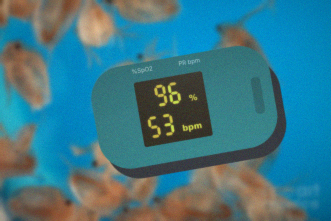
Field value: 53
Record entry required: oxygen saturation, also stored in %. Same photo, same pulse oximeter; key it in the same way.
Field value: 96
